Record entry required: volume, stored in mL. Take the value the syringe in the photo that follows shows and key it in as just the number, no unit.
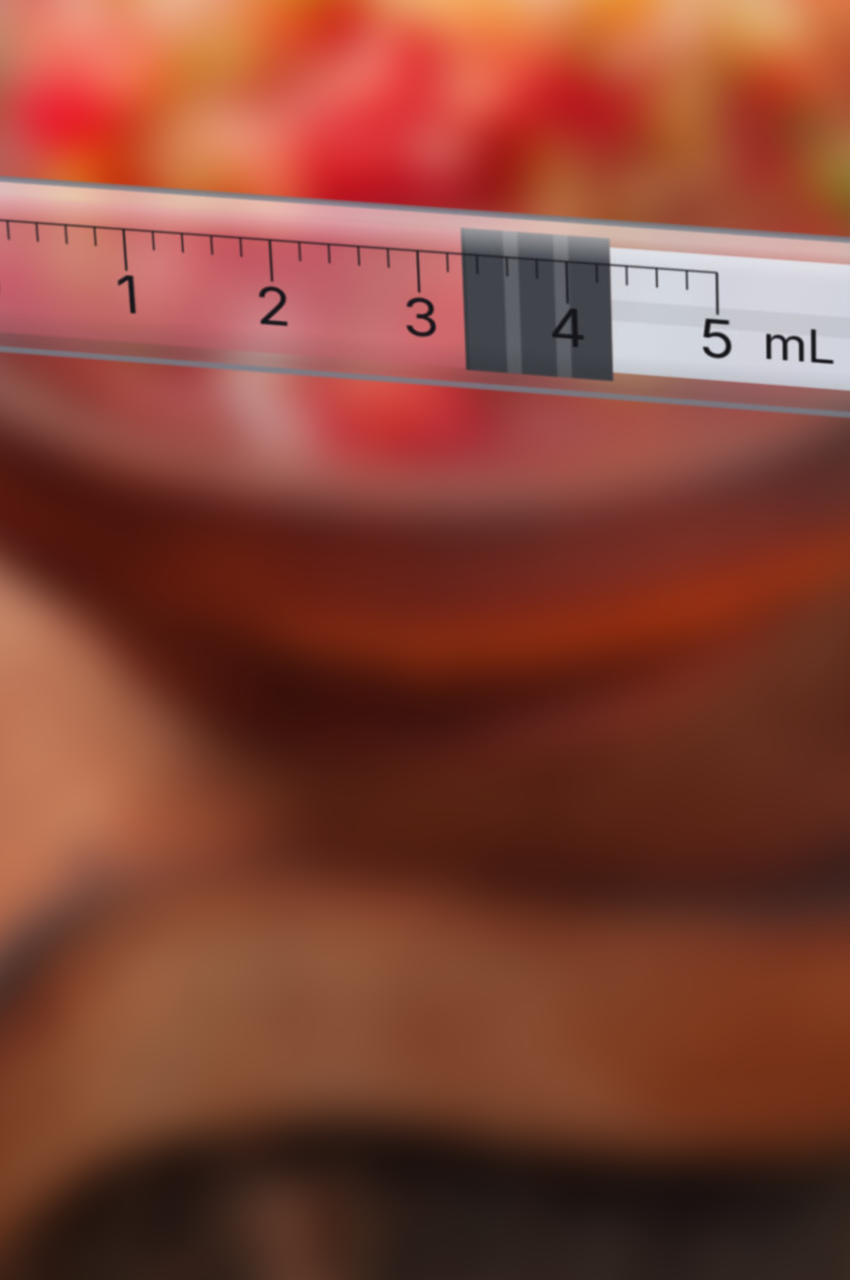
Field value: 3.3
